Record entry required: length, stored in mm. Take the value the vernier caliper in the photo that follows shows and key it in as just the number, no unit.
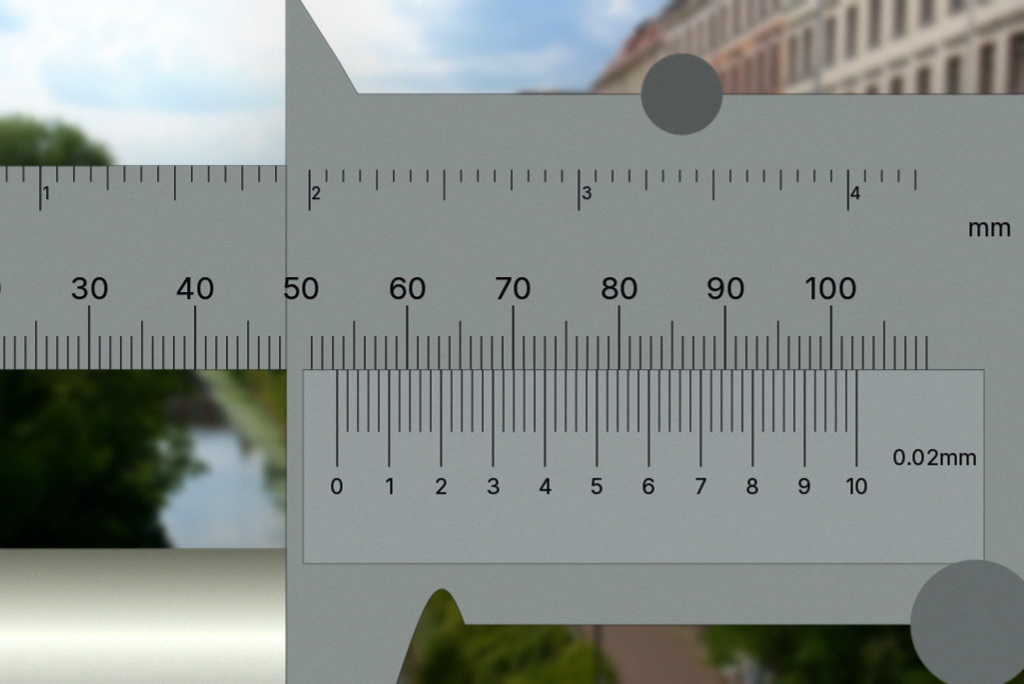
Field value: 53.4
